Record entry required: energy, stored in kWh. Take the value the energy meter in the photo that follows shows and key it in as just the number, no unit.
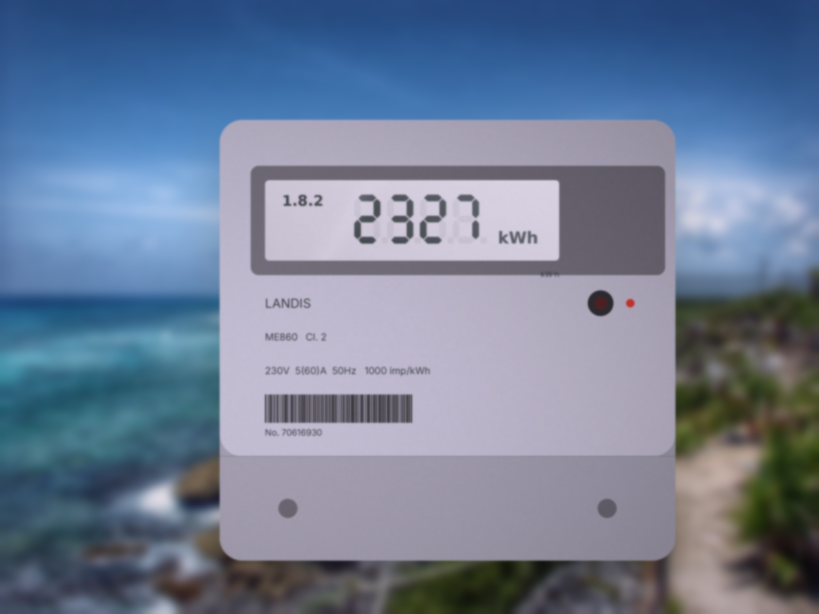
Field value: 2327
